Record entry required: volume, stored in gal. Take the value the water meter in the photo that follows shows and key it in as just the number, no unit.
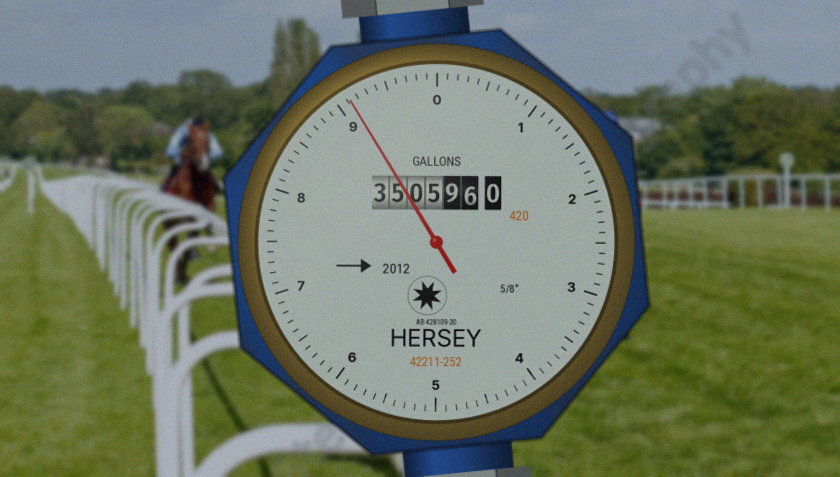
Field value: 3505959.1
